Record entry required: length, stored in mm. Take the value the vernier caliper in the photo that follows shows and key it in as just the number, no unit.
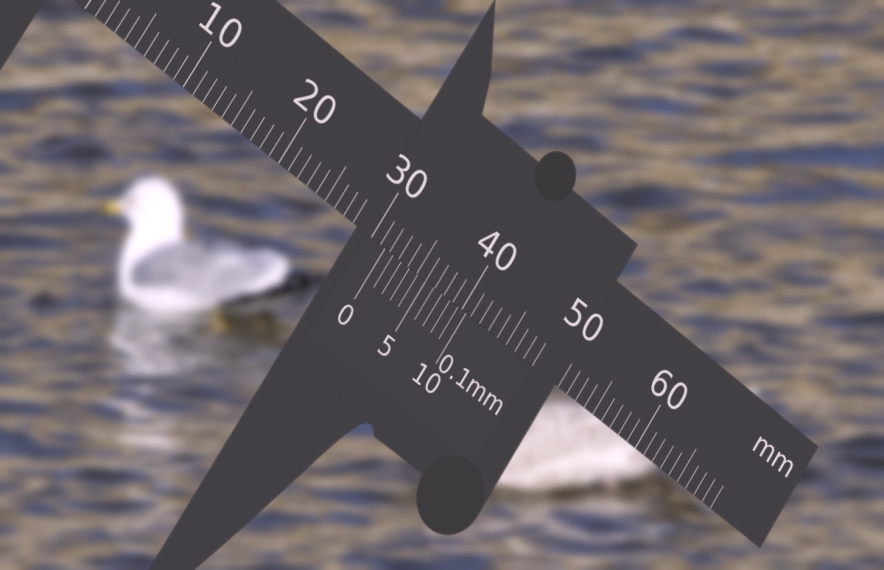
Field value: 31.5
